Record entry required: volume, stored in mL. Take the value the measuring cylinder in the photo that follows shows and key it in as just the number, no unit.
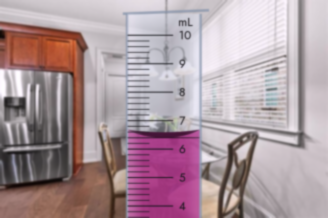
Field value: 6.4
